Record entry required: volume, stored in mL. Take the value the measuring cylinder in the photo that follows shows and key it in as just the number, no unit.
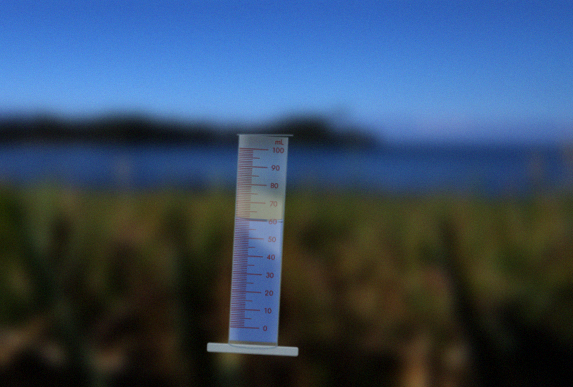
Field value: 60
